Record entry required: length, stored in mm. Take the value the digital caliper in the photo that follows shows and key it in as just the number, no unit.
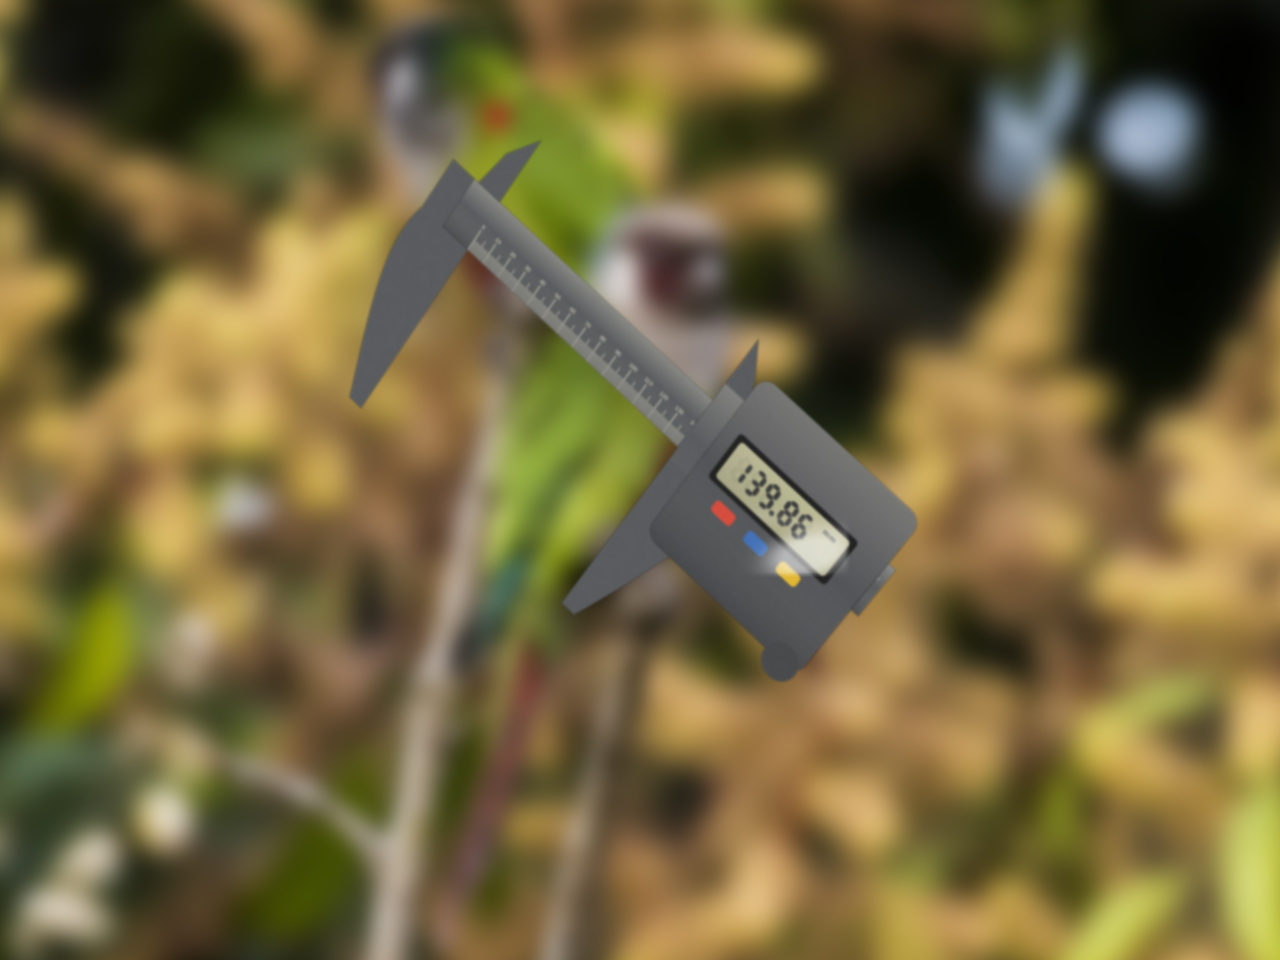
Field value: 139.86
